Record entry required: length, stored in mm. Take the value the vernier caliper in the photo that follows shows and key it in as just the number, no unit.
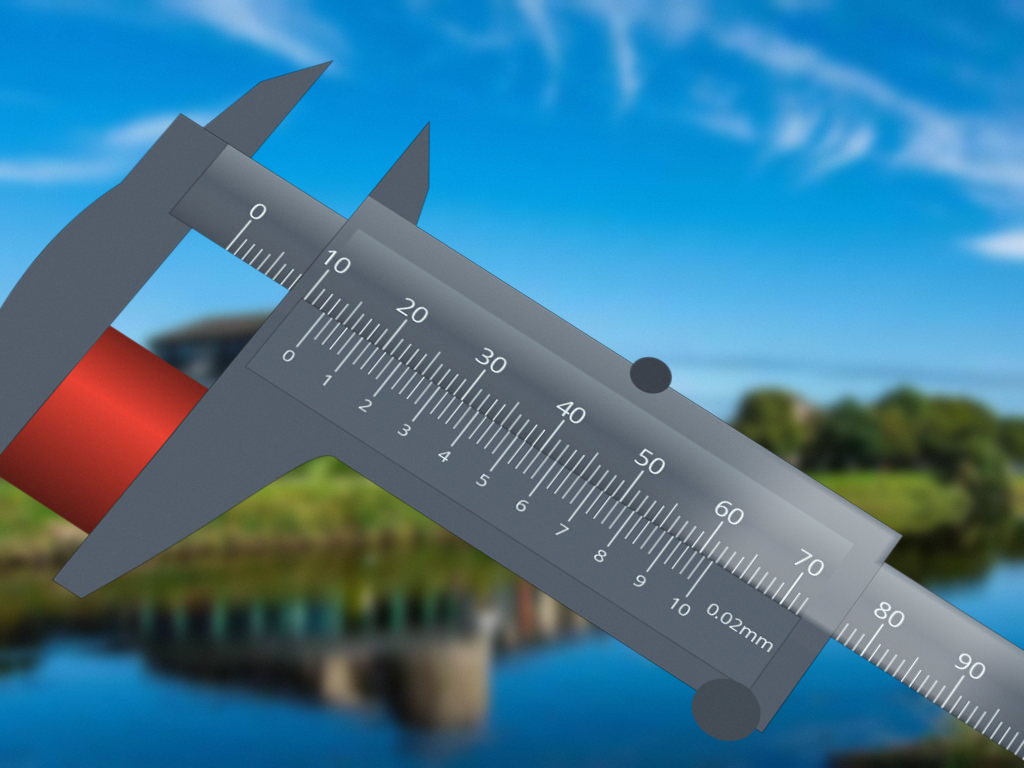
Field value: 12.6
